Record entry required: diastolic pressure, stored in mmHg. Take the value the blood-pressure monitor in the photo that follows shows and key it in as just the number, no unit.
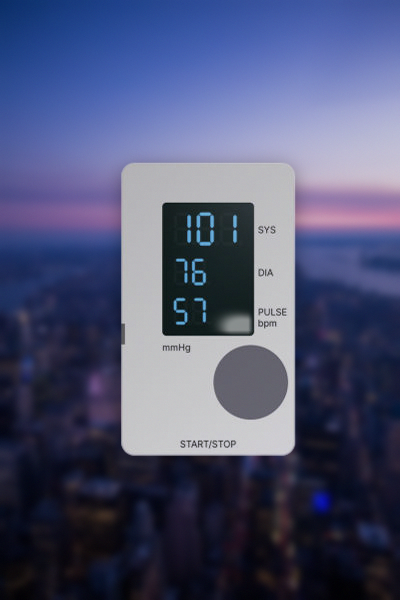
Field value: 76
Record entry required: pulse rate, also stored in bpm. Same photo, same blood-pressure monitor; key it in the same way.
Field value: 57
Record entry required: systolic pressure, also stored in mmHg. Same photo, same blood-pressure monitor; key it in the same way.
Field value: 101
